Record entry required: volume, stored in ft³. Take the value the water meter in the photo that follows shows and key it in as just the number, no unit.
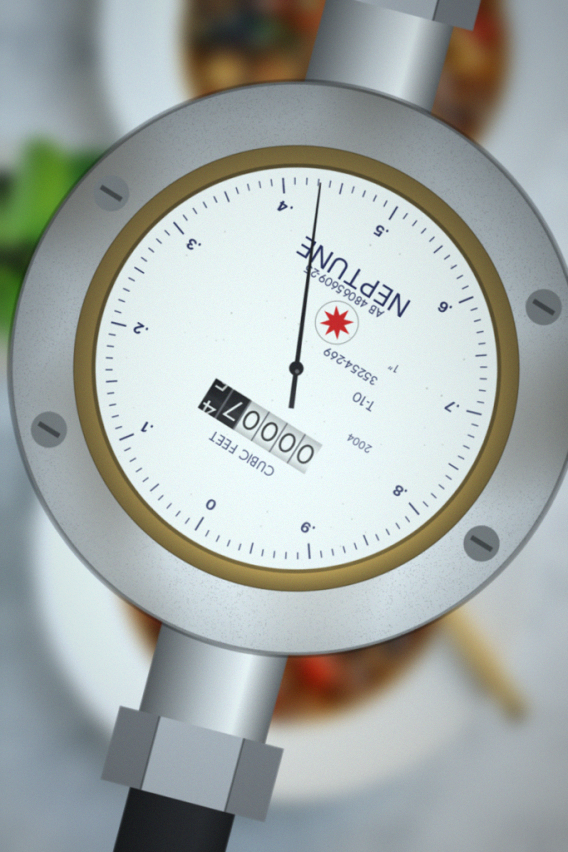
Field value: 74.43
